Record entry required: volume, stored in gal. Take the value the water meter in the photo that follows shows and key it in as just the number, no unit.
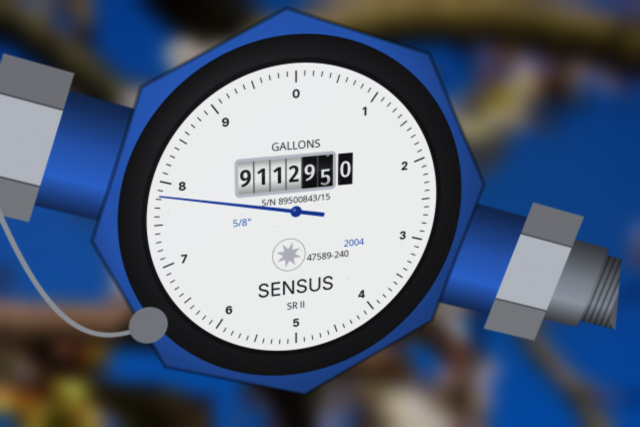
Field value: 9112947.8
